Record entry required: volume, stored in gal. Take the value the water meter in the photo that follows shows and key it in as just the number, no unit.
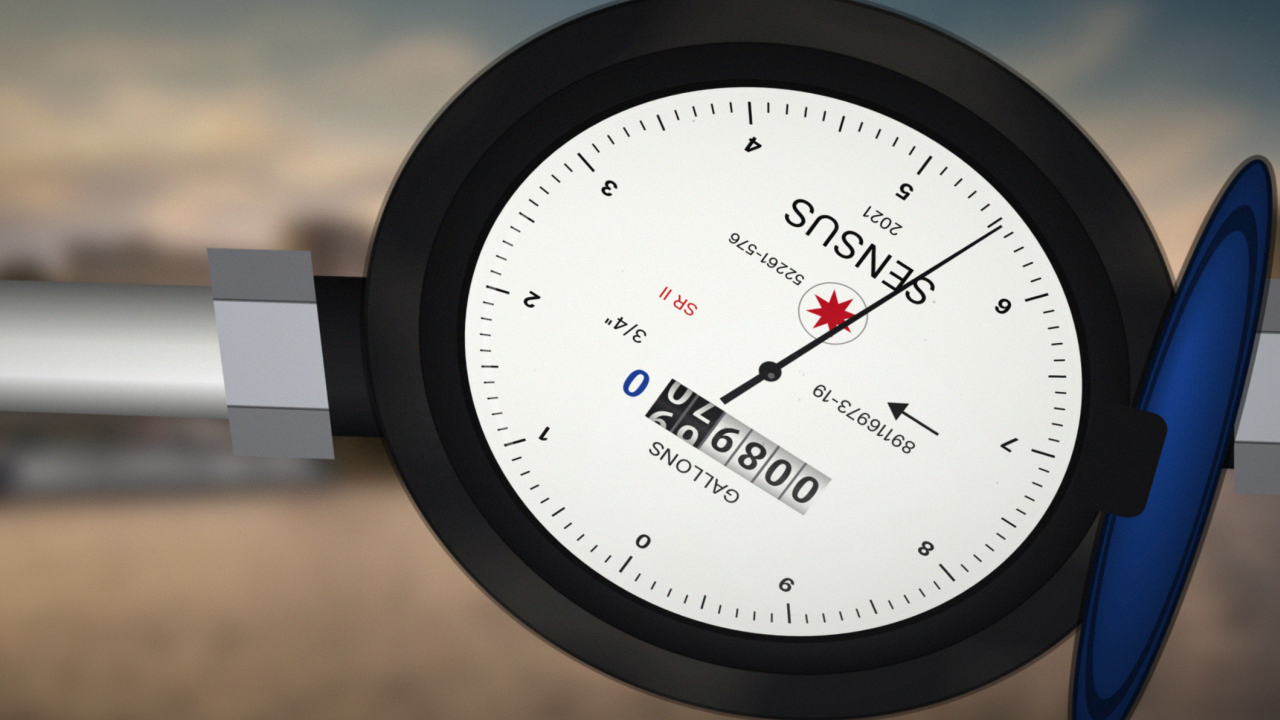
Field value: 89695.5
